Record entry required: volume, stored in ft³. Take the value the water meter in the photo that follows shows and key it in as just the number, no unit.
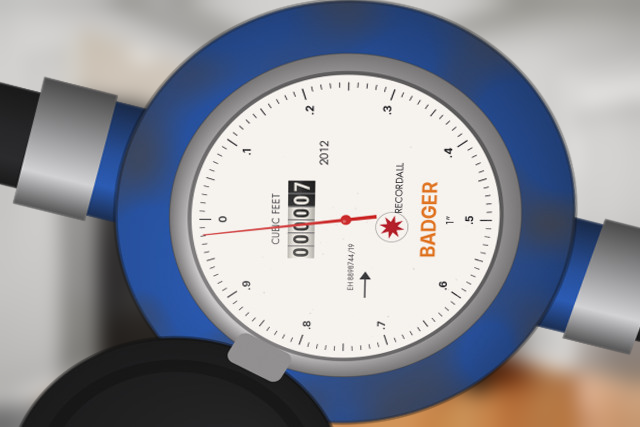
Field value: 6.98
